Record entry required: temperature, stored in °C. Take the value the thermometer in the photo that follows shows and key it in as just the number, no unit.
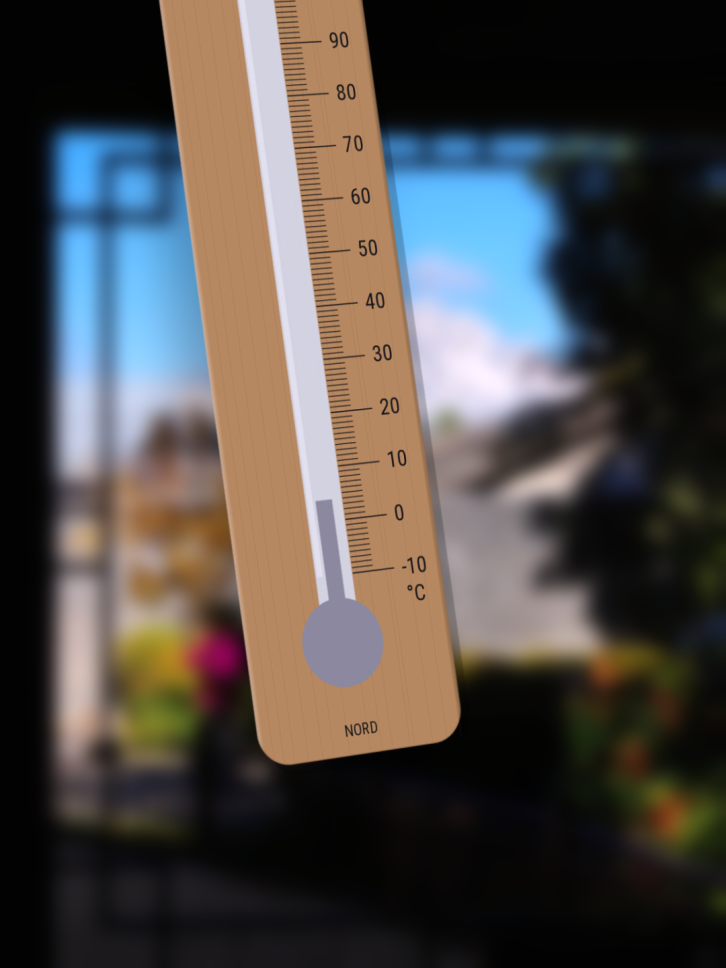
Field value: 4
